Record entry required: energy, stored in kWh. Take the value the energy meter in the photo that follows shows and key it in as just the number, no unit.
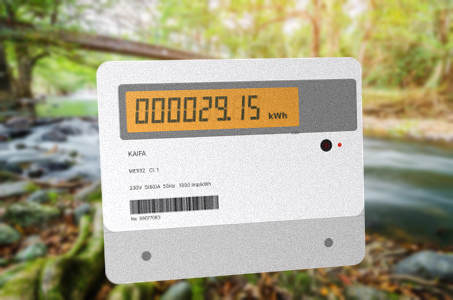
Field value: 29.15
